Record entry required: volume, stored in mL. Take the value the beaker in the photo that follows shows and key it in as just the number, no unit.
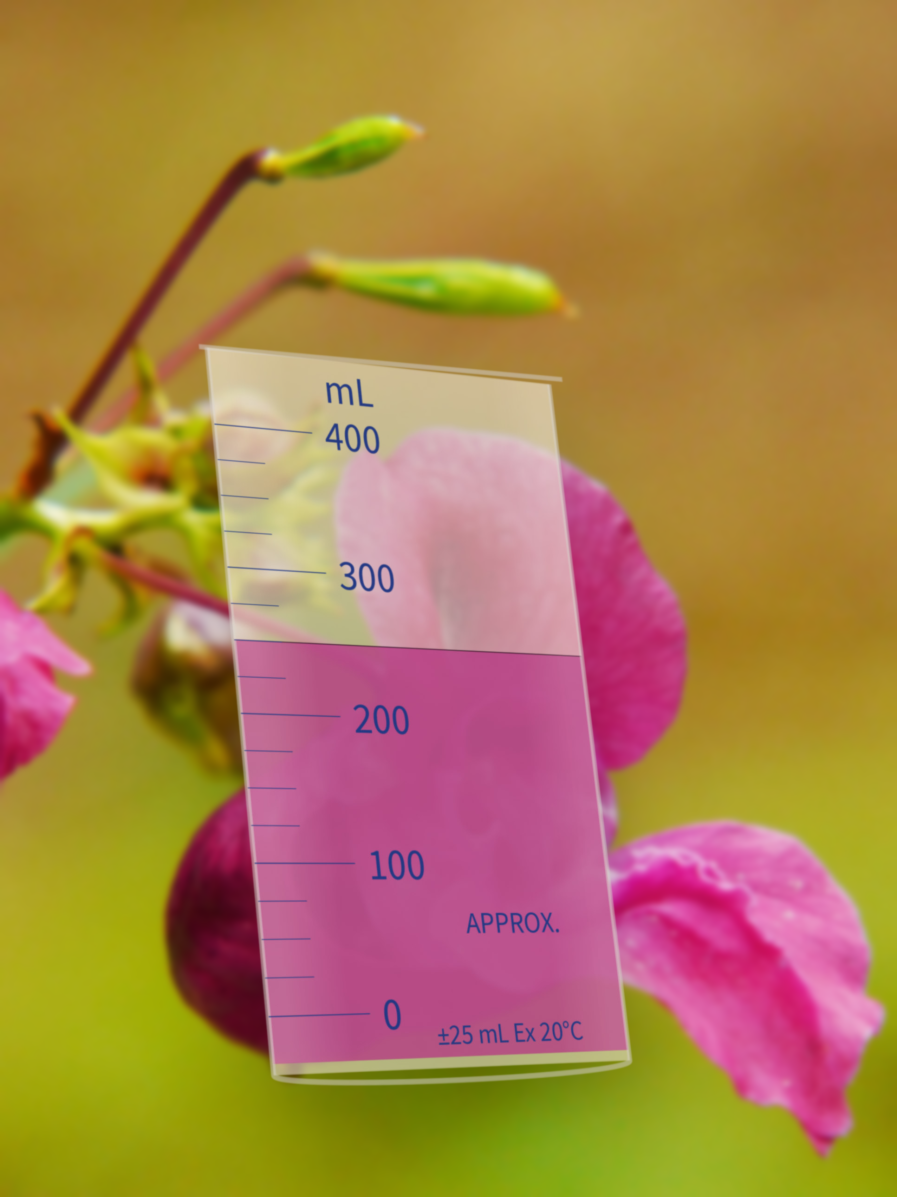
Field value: 250
